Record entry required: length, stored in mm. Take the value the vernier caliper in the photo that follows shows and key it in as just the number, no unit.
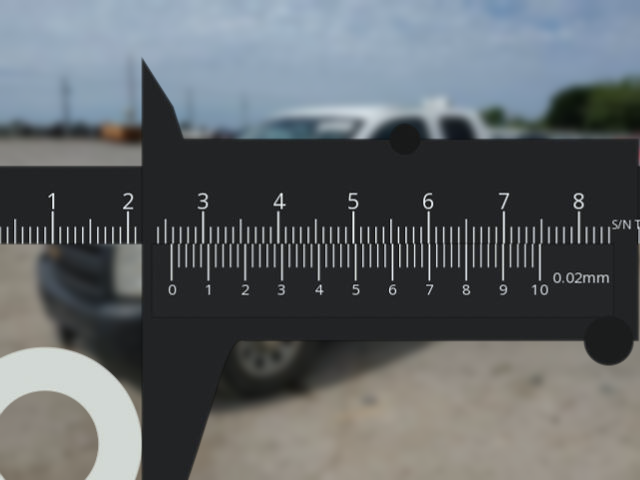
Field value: 25.8
